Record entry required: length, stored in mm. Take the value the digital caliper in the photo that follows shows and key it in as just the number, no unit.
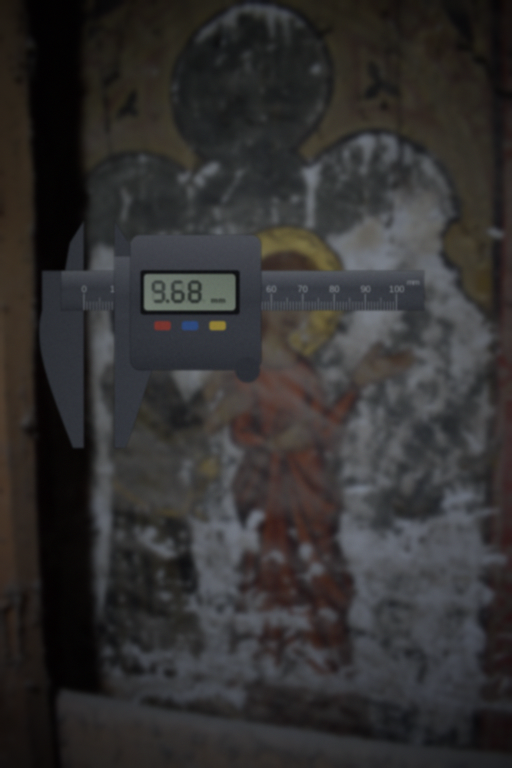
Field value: 9.68
